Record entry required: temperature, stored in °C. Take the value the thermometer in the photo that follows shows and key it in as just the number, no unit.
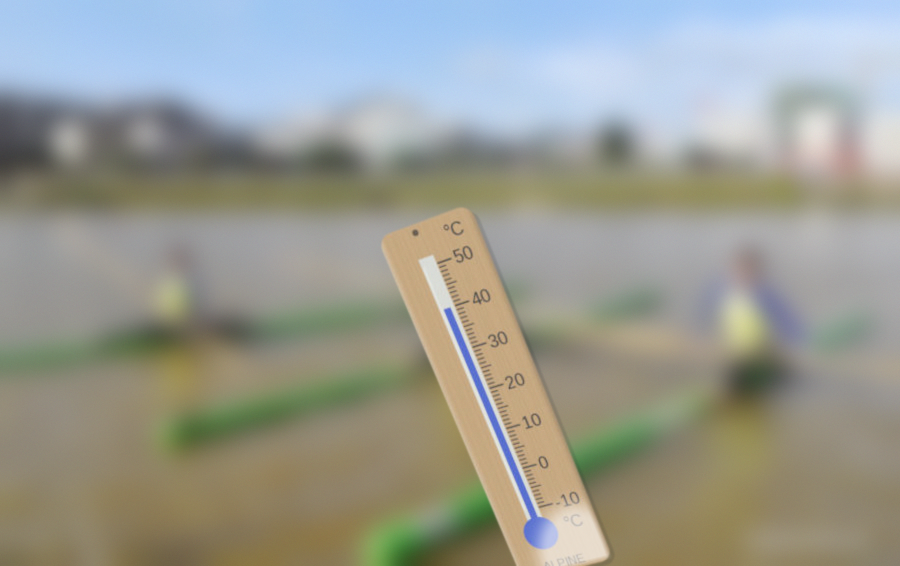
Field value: 40
